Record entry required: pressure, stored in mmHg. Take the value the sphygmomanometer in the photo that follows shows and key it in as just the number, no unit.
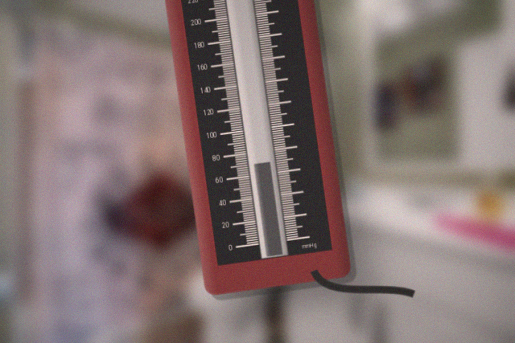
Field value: 70
